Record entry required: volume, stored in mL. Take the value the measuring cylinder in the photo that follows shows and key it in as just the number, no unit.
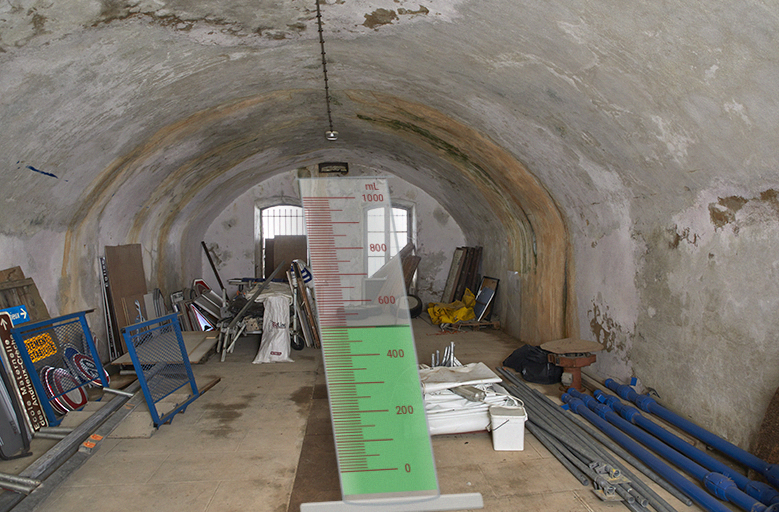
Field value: 500
